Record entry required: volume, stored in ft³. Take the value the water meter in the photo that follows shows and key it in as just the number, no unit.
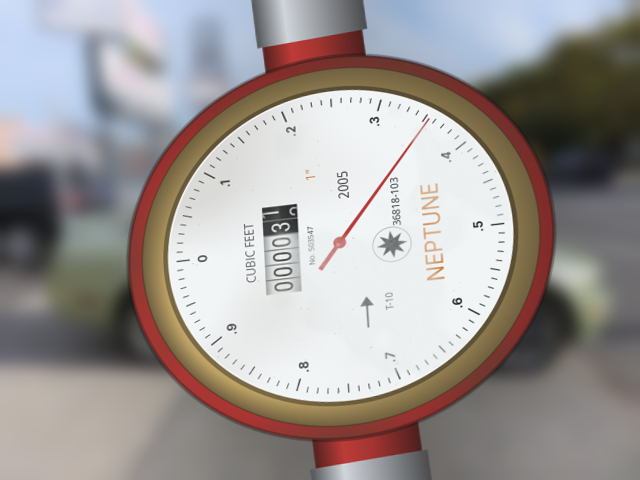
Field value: 31.35
